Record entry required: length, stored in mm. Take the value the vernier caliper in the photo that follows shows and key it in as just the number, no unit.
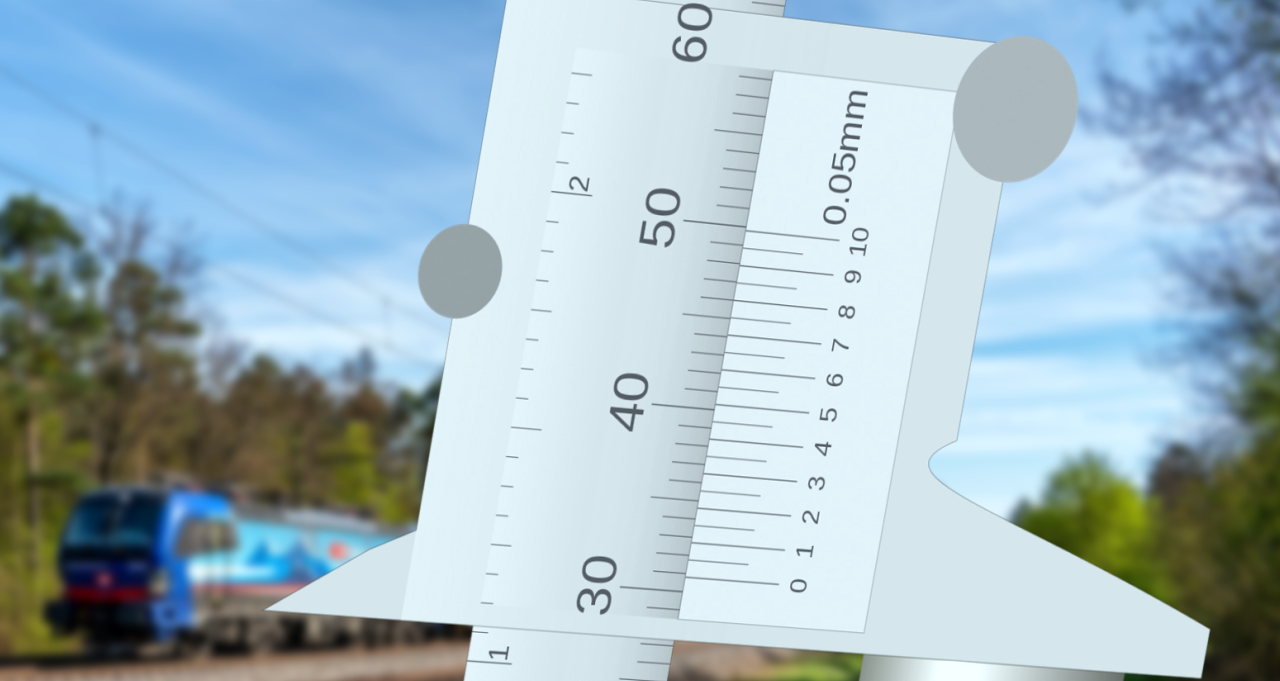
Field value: 30.8
